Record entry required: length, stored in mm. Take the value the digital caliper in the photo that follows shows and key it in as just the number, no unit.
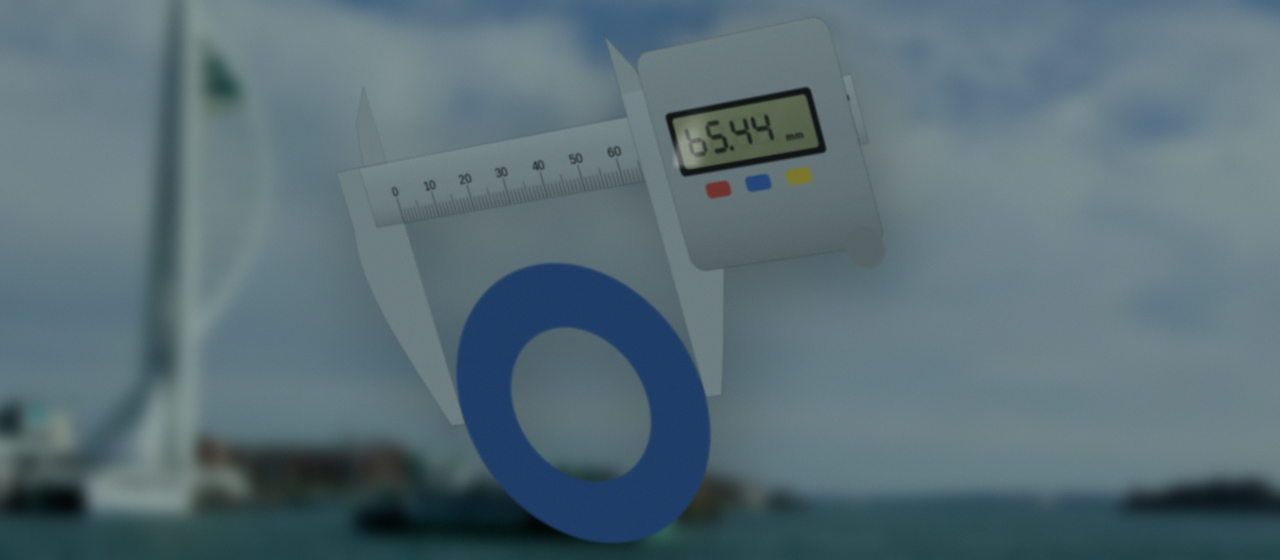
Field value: 65.44
